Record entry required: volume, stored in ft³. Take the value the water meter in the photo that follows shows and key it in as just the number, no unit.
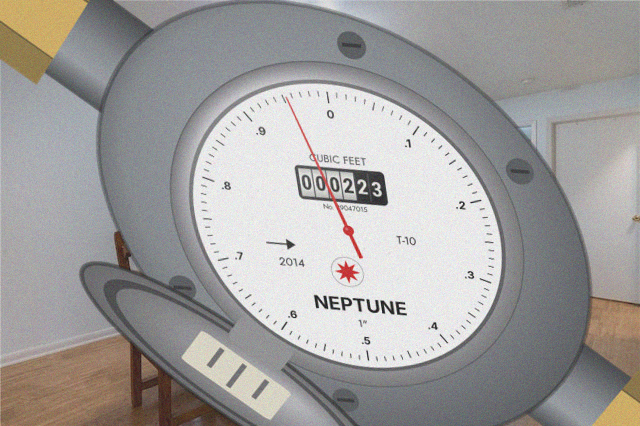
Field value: 222.95
